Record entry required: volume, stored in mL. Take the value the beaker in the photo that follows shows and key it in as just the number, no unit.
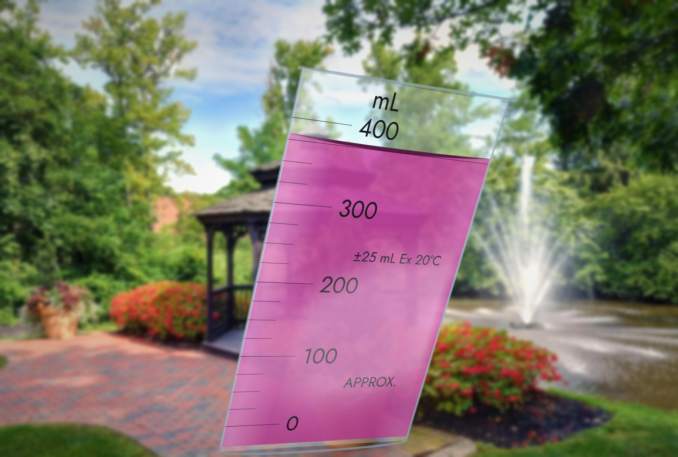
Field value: 375
